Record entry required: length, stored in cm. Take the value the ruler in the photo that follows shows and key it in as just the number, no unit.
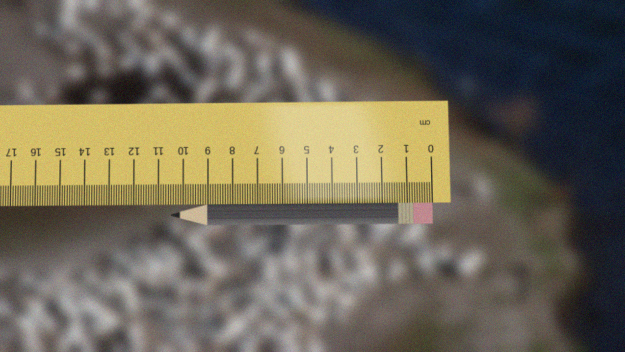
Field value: 10.5
